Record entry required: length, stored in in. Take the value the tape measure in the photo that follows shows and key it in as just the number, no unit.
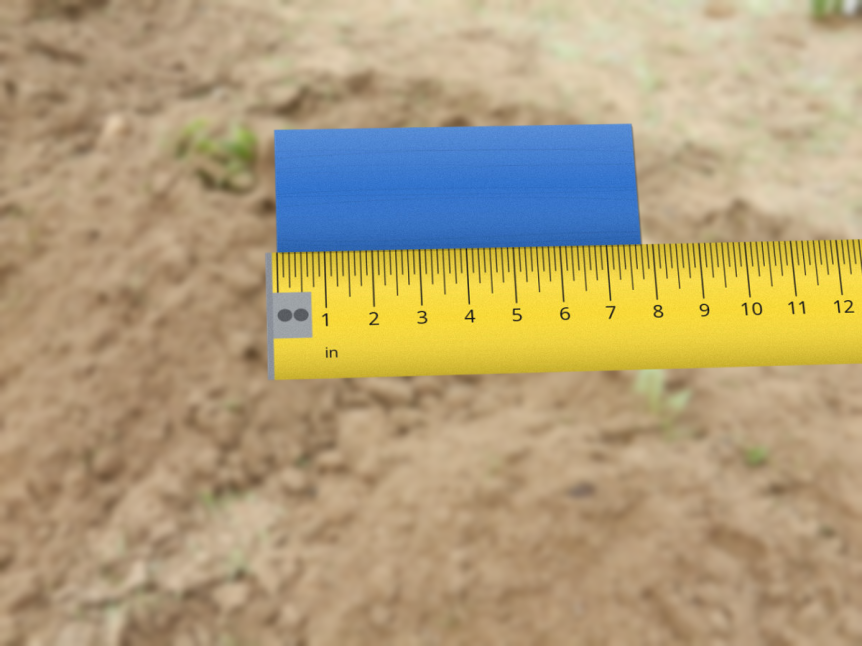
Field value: 7.75
